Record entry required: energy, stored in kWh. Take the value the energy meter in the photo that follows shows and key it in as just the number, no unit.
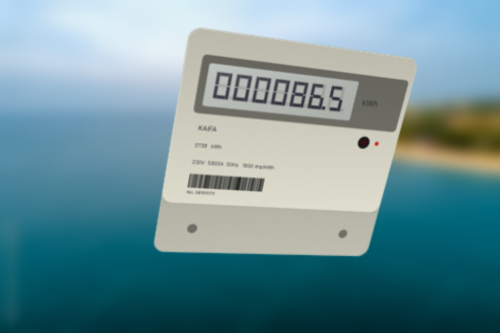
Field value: 86.5
